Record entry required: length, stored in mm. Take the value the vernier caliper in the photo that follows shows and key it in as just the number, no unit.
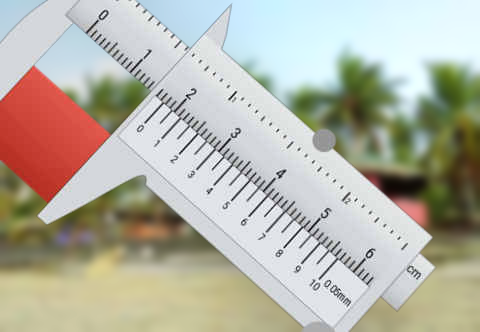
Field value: 17.6
